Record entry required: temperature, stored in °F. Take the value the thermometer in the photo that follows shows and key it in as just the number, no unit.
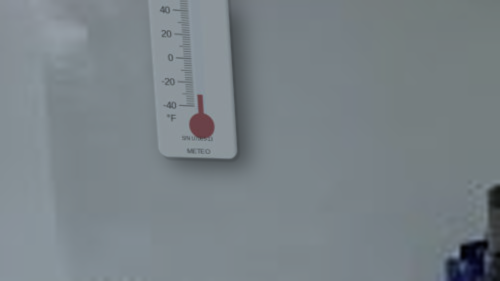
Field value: -30
